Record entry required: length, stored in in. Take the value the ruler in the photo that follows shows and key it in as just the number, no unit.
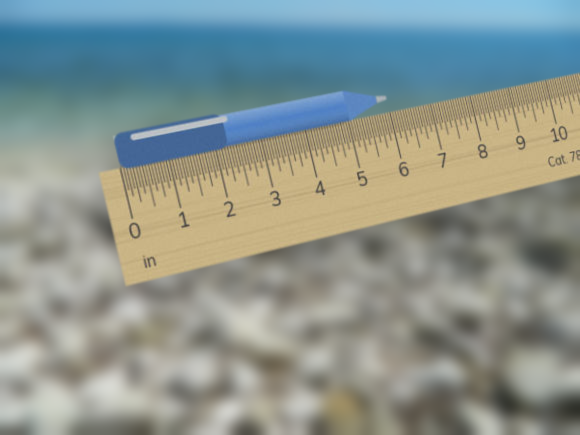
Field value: 6
